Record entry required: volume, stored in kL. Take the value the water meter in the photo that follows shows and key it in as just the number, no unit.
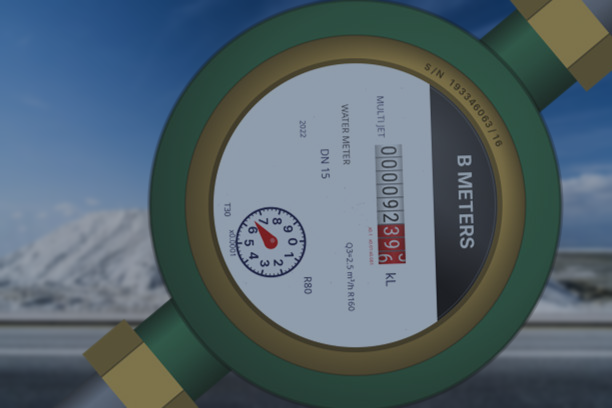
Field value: 92.3956
